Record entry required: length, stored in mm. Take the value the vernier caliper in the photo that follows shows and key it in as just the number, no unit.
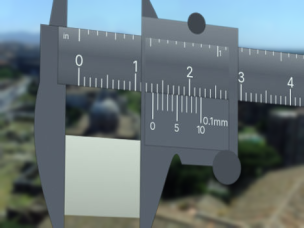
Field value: 13.2
